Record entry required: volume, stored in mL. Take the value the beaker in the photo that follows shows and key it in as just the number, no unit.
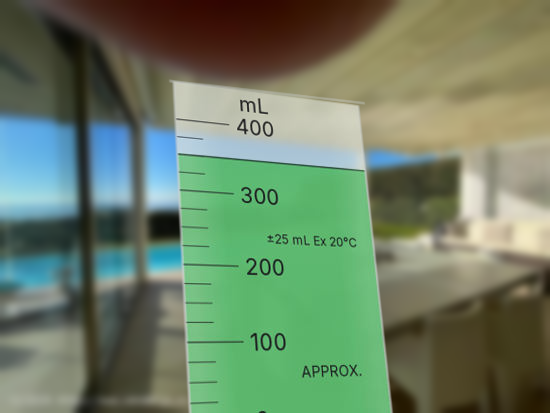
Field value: 350
